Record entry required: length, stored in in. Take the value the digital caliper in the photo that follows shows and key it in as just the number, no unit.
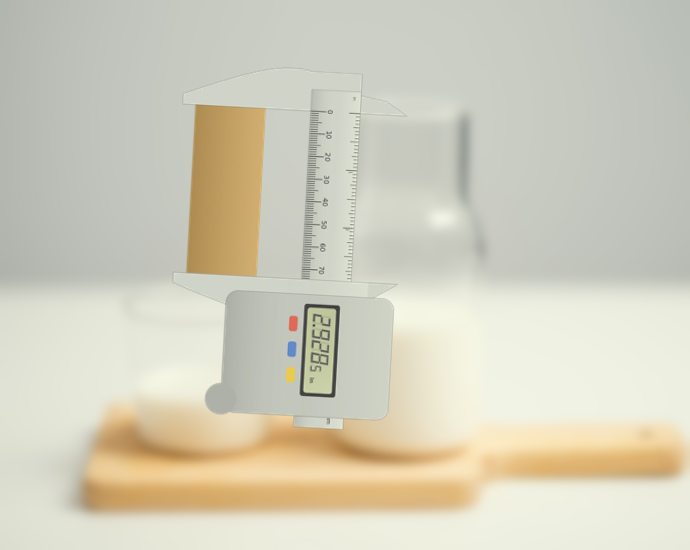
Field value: 2.9285
